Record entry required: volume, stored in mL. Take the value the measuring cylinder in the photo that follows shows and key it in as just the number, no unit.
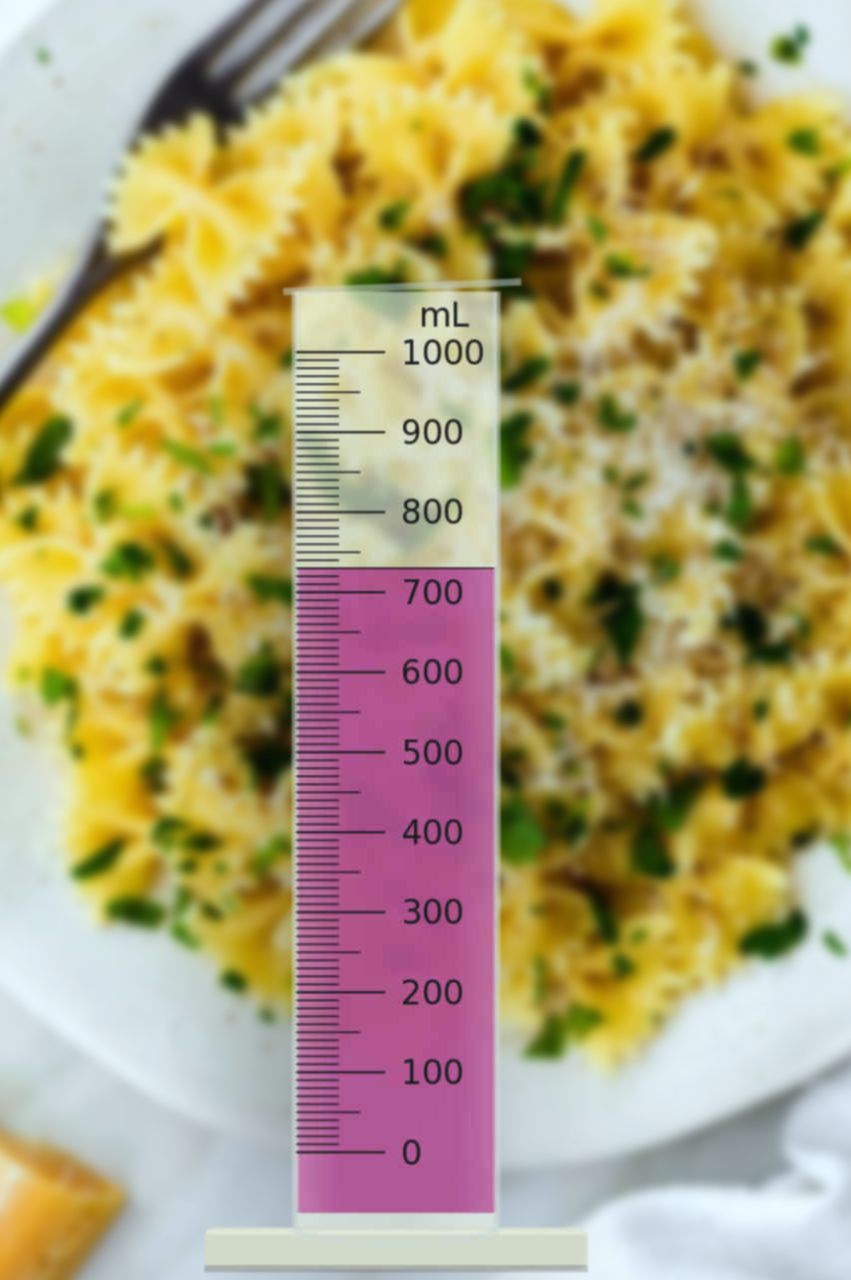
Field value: 730
